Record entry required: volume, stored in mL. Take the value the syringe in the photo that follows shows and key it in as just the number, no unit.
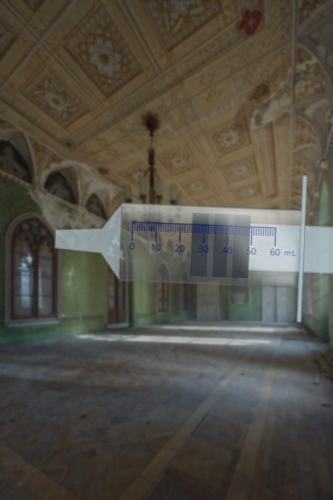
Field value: 25
